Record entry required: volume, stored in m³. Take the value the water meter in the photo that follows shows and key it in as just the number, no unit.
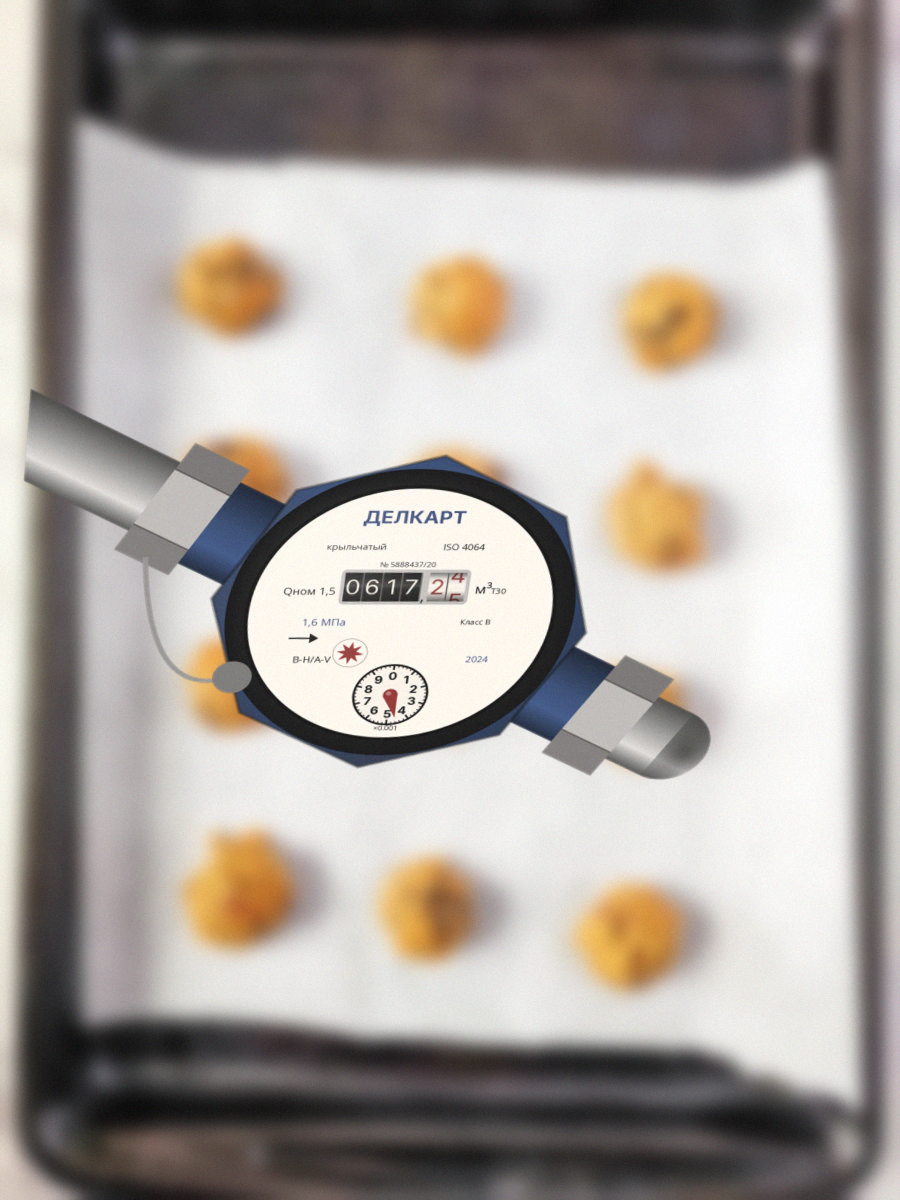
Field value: 617.244
